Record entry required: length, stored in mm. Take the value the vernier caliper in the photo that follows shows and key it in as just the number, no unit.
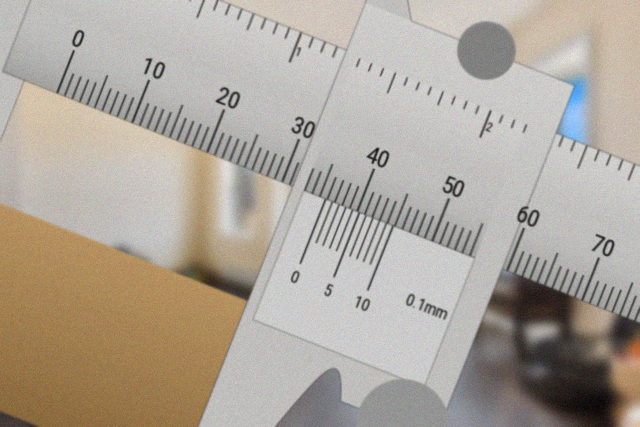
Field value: 35.8
